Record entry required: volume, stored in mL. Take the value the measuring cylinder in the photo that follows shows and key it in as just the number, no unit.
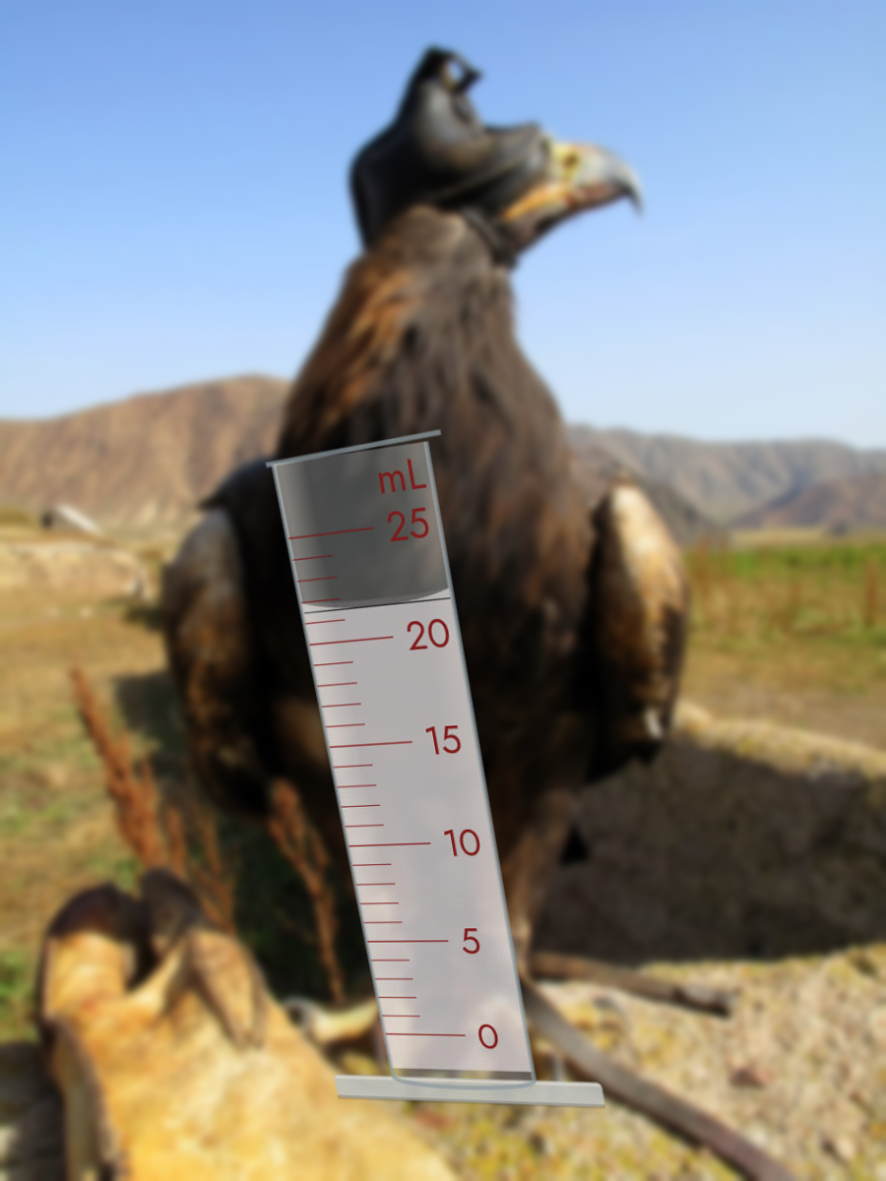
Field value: 21.5
